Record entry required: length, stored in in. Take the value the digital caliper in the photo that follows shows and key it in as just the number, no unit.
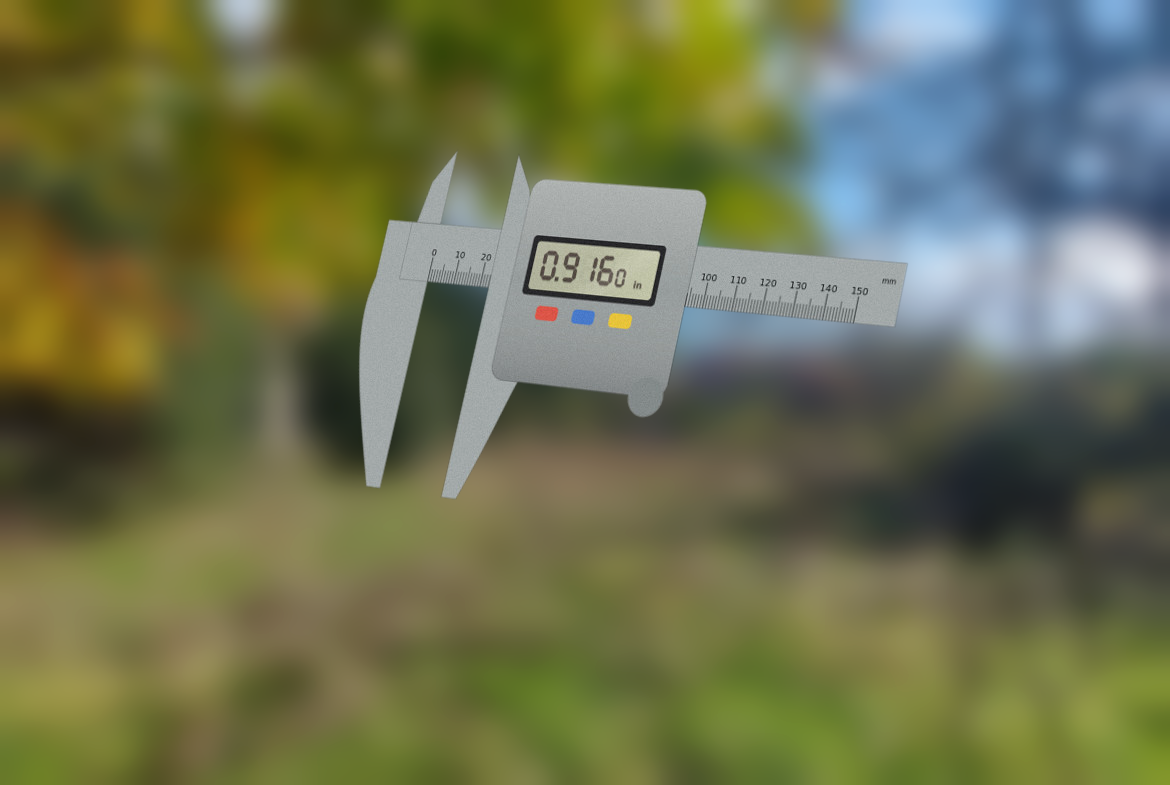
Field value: 0.9160
